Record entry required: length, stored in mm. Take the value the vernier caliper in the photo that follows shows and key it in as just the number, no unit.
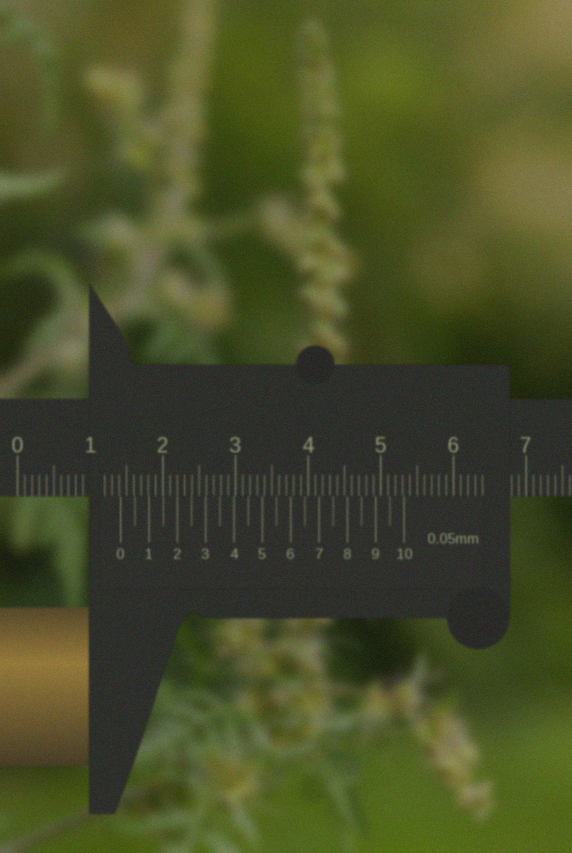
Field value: 14.2
